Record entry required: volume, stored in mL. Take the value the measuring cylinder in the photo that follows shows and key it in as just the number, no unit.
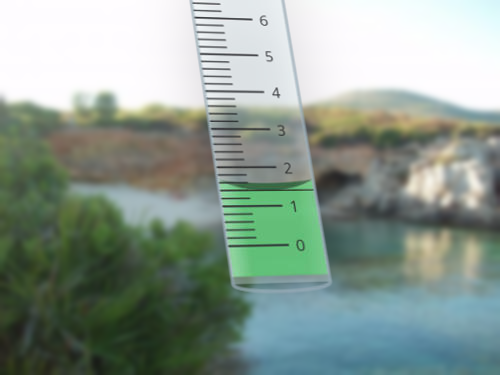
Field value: 1.4
